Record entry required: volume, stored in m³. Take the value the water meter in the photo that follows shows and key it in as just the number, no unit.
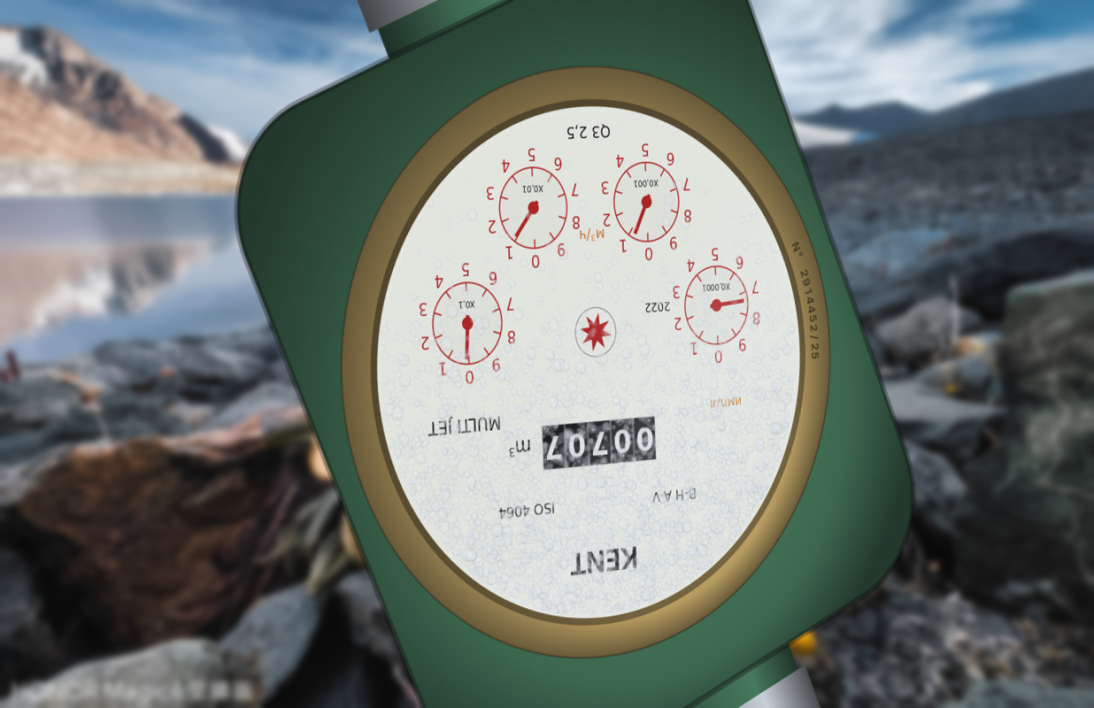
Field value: 707.0107
